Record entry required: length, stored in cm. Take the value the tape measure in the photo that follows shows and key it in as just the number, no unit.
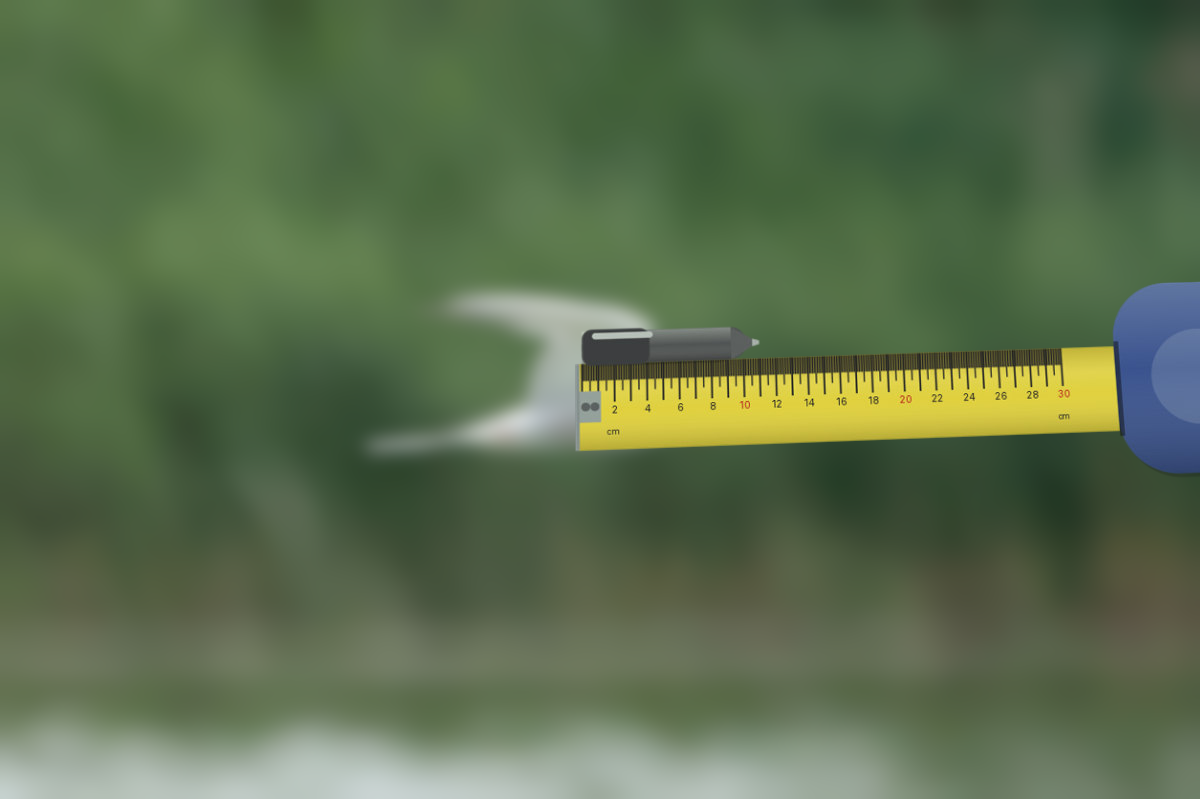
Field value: 11
